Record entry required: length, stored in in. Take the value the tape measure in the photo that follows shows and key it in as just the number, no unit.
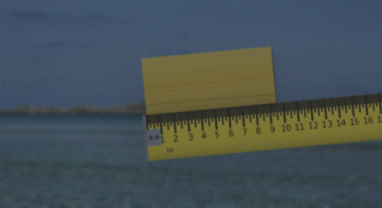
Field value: 9.5
